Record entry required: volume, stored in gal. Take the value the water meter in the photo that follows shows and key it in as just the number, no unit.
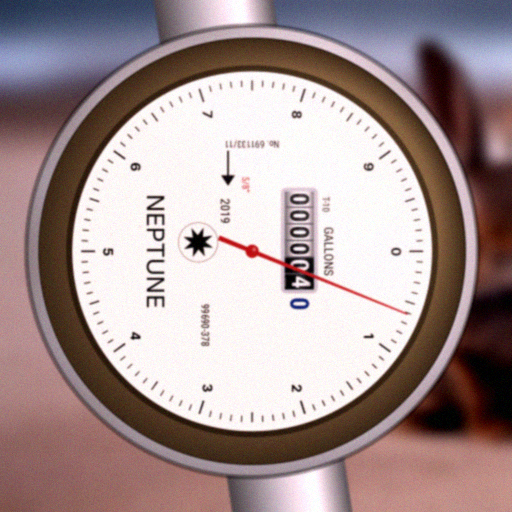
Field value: 40.6
